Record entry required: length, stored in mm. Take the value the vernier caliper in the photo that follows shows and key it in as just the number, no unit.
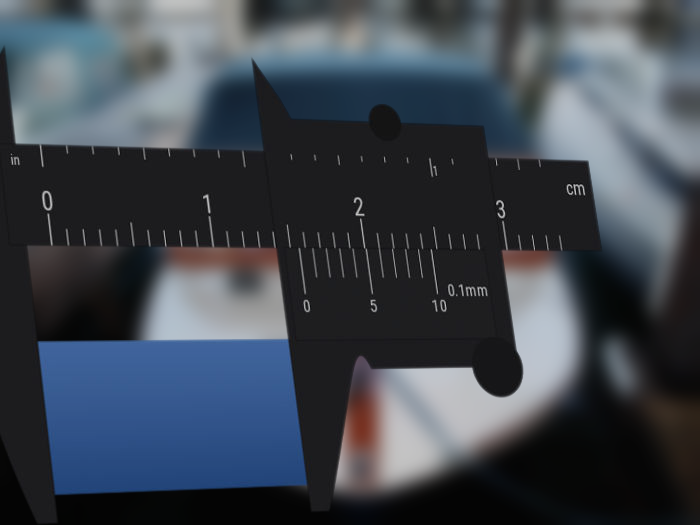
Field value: 15.6
